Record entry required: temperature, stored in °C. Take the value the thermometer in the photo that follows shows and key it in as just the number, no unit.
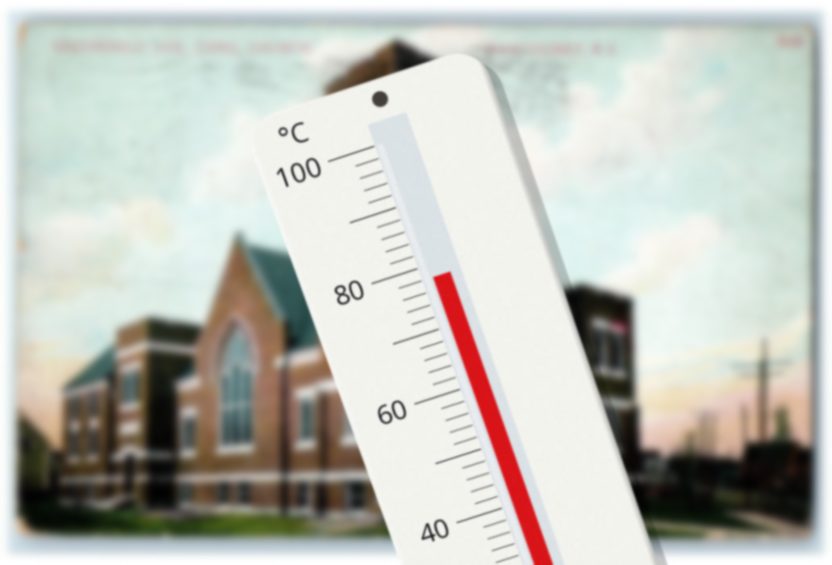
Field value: 78
